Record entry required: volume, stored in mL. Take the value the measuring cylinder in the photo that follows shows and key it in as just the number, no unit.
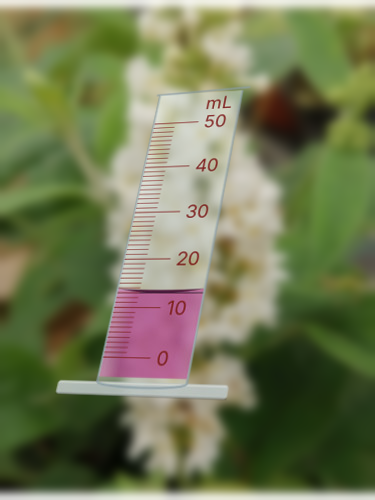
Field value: 13
